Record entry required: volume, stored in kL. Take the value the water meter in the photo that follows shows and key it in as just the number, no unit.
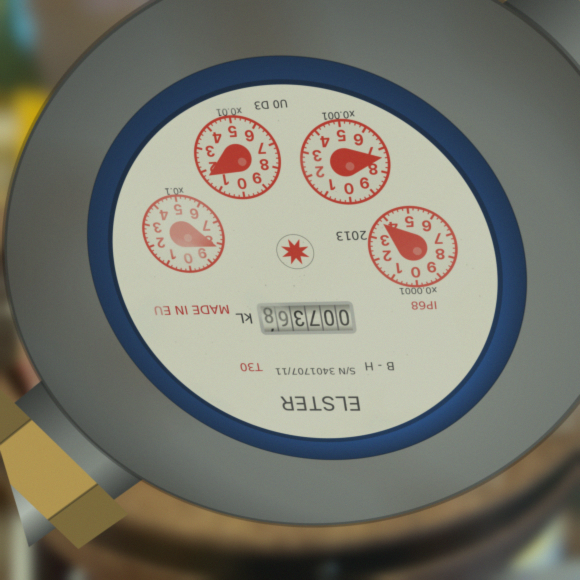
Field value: 7367.8173
